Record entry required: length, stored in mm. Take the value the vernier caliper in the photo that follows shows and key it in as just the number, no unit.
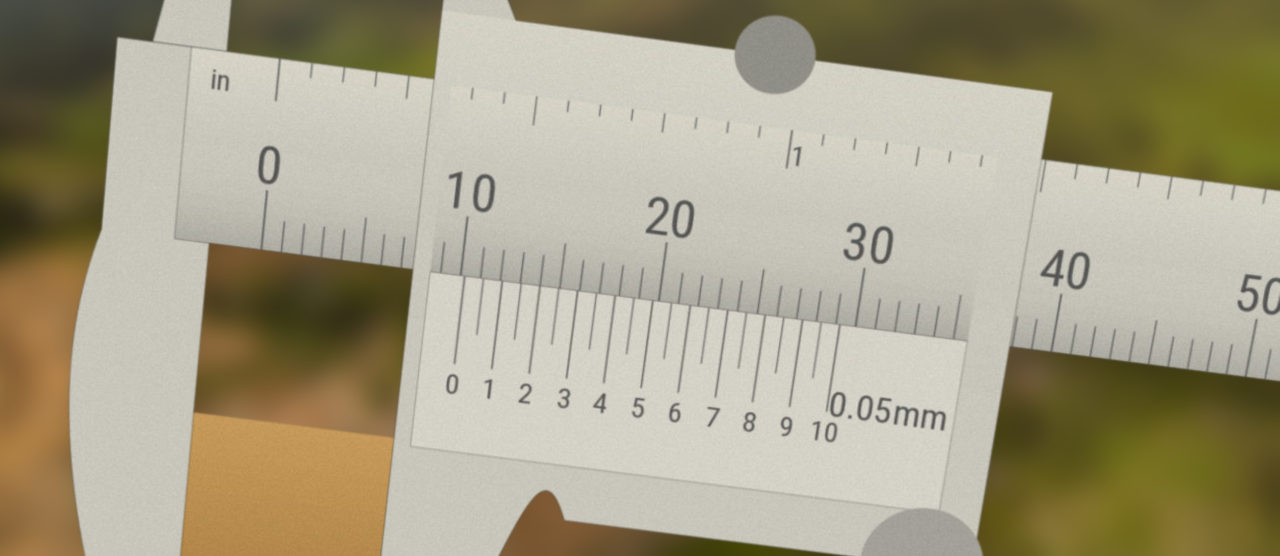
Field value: 10.2
